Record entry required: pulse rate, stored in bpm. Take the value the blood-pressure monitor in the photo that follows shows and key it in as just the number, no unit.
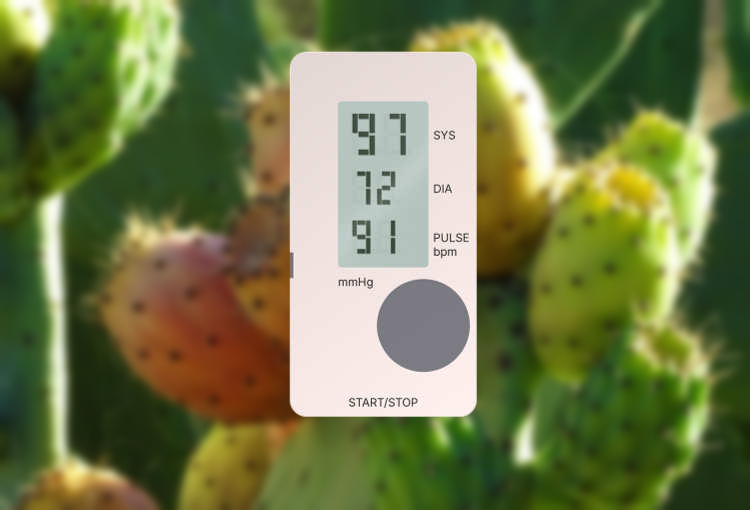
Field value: 91
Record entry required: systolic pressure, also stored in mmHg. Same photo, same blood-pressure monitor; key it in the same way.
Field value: 97
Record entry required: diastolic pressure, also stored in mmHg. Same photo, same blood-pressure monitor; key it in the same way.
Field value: 72
